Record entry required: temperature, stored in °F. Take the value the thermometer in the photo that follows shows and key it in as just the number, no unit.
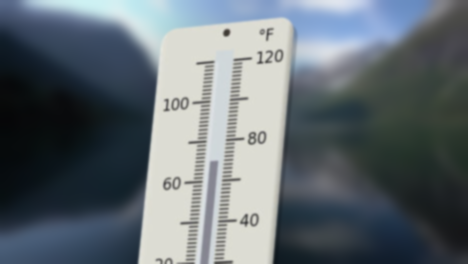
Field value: 70
